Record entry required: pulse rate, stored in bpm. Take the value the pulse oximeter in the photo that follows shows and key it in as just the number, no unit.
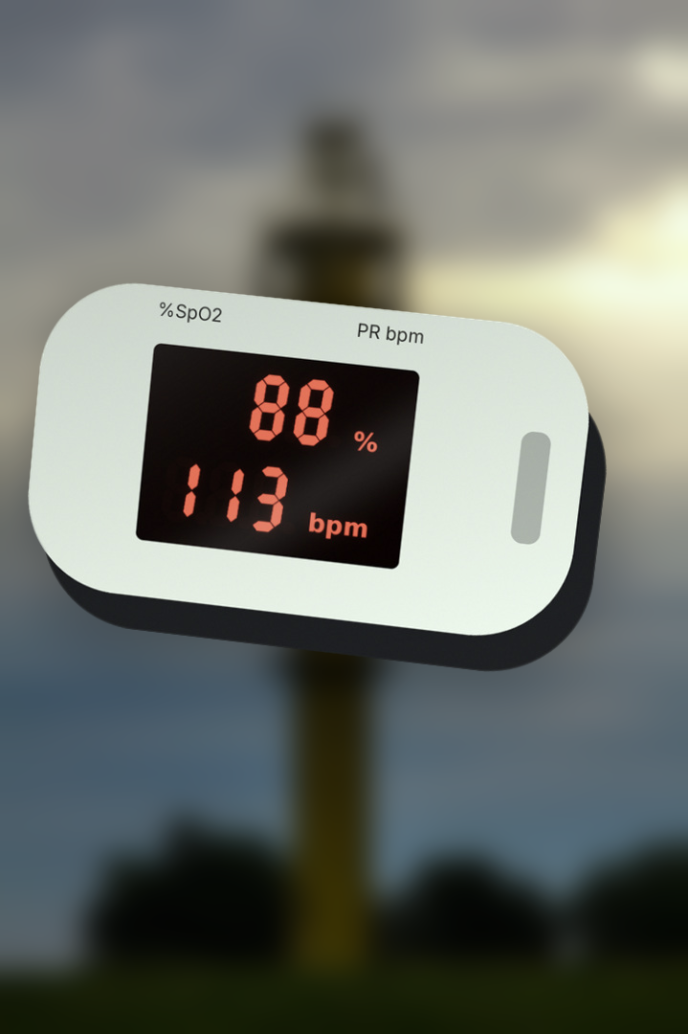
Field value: 113
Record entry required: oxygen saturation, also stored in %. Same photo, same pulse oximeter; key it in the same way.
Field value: 88
